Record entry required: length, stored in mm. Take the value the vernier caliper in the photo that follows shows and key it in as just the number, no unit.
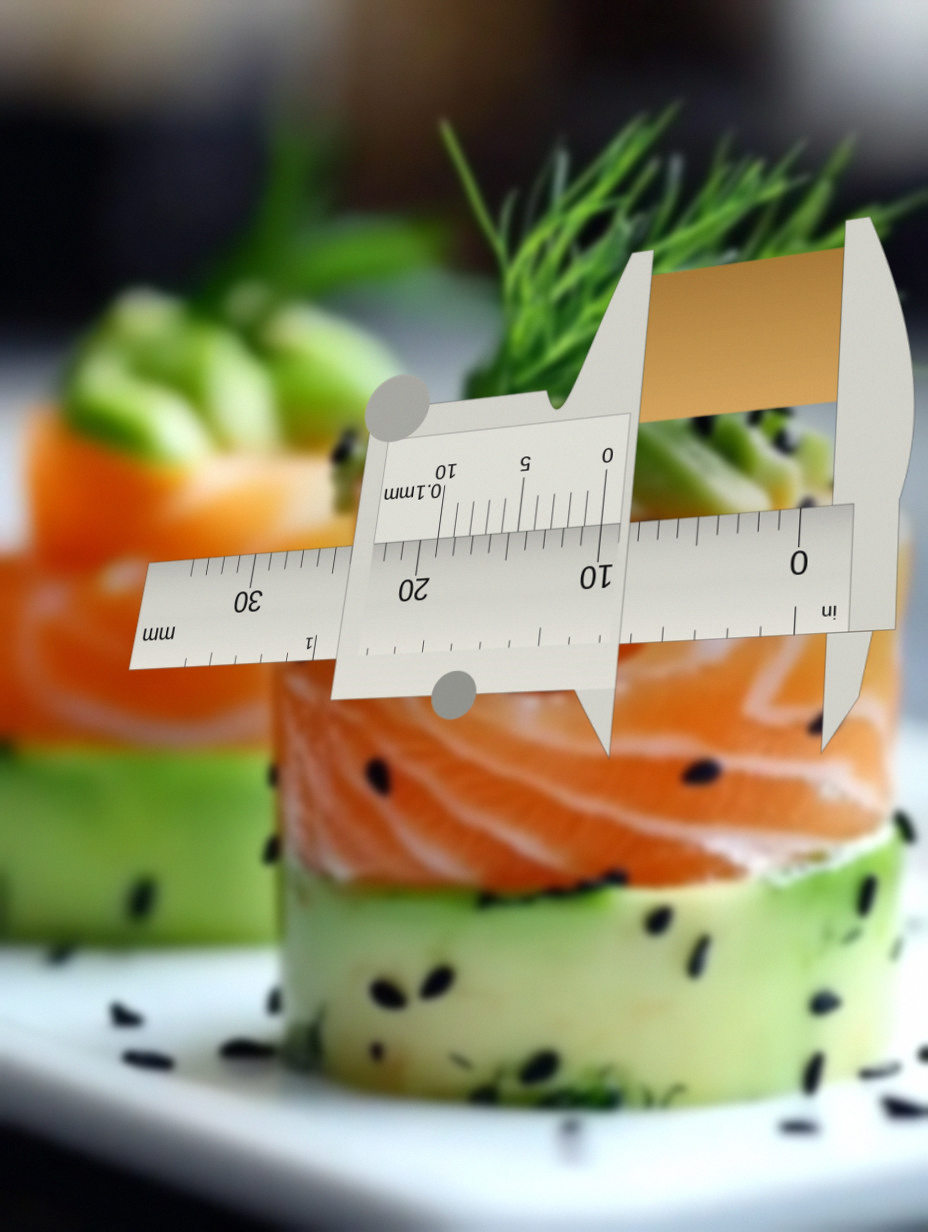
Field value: 10.0
